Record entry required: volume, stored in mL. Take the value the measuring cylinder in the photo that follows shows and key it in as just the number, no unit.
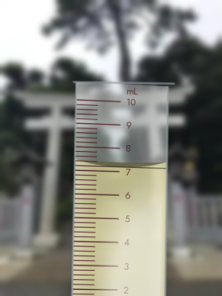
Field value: 7.2
